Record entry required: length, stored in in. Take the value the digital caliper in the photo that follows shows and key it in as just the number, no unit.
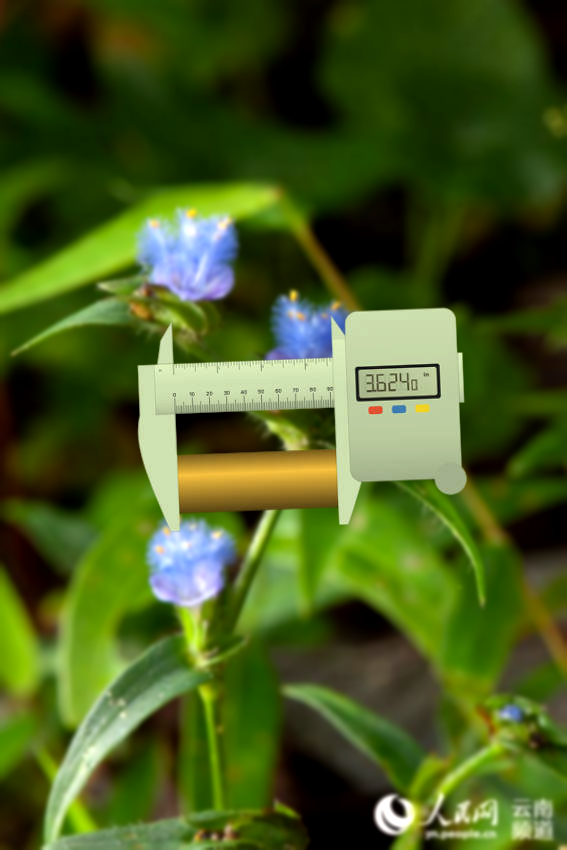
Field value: 3.6240
